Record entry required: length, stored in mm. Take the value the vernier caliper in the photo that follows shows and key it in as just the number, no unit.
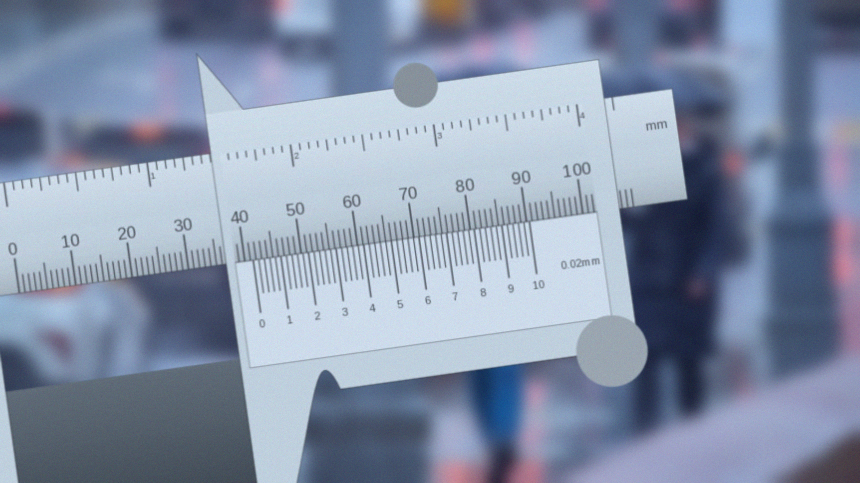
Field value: 41.5
